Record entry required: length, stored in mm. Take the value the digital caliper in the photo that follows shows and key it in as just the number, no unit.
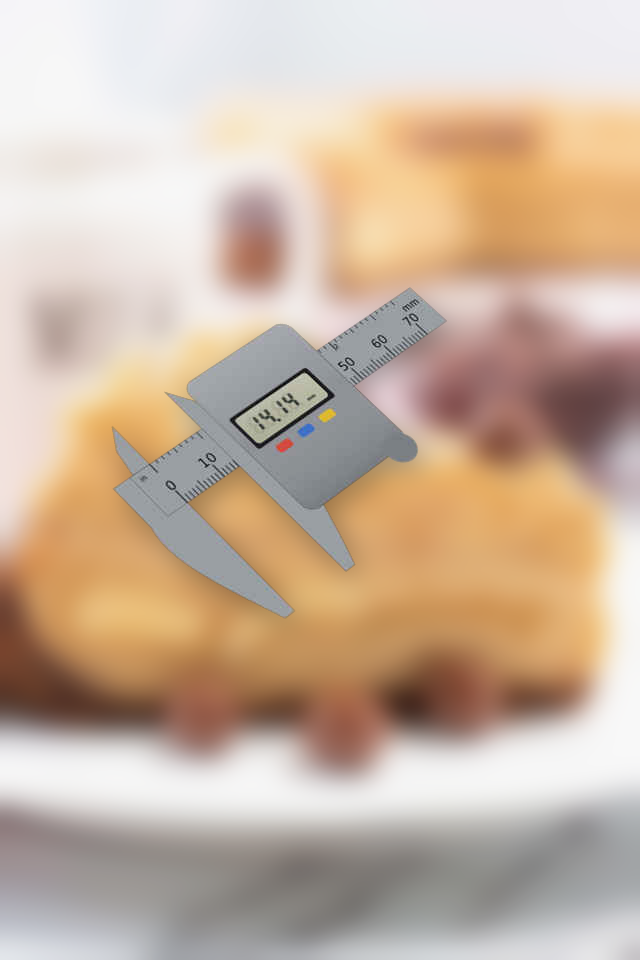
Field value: 14.14
